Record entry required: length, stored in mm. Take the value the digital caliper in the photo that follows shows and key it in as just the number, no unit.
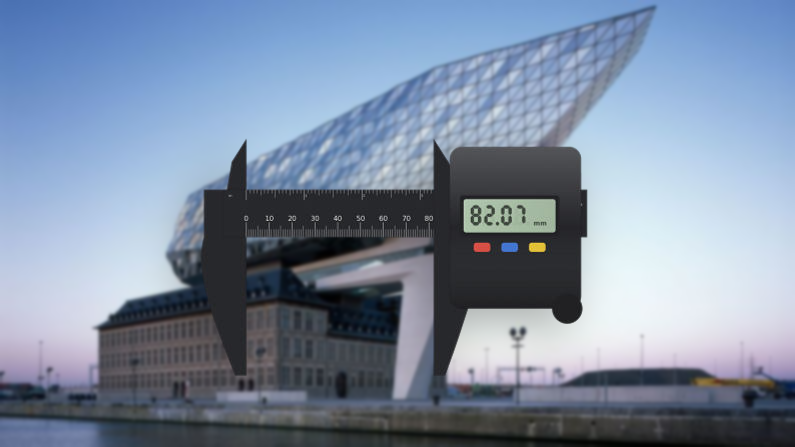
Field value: 82.07
